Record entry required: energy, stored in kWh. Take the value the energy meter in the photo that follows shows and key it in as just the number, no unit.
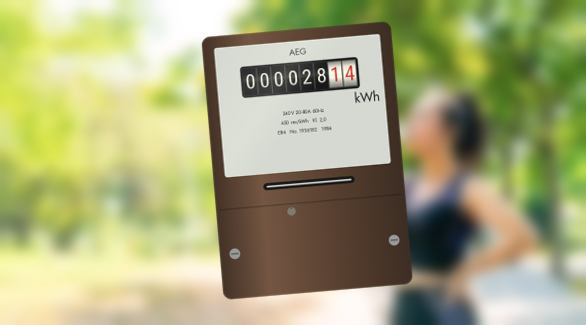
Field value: 28.14
